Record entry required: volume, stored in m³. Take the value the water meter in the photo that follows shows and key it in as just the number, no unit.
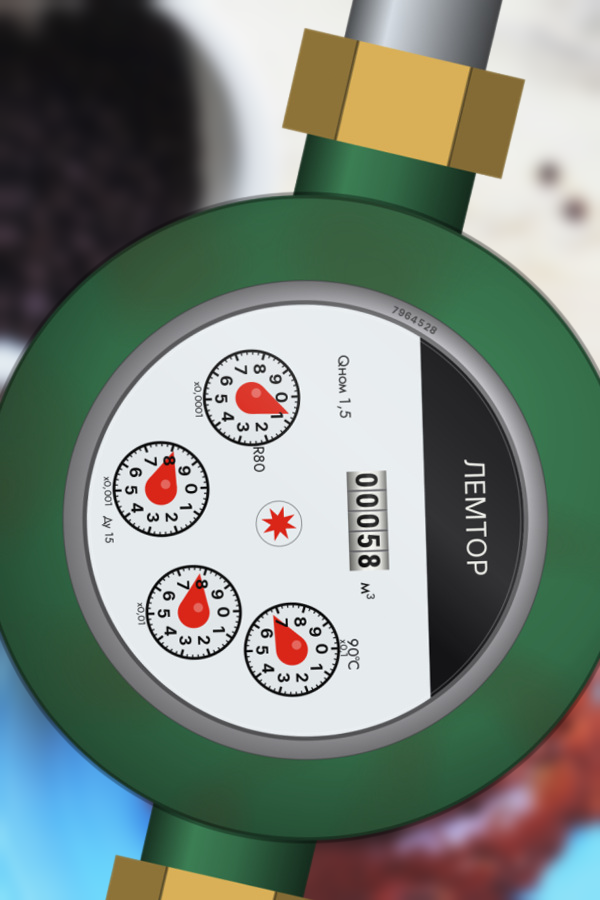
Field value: 58.6780
